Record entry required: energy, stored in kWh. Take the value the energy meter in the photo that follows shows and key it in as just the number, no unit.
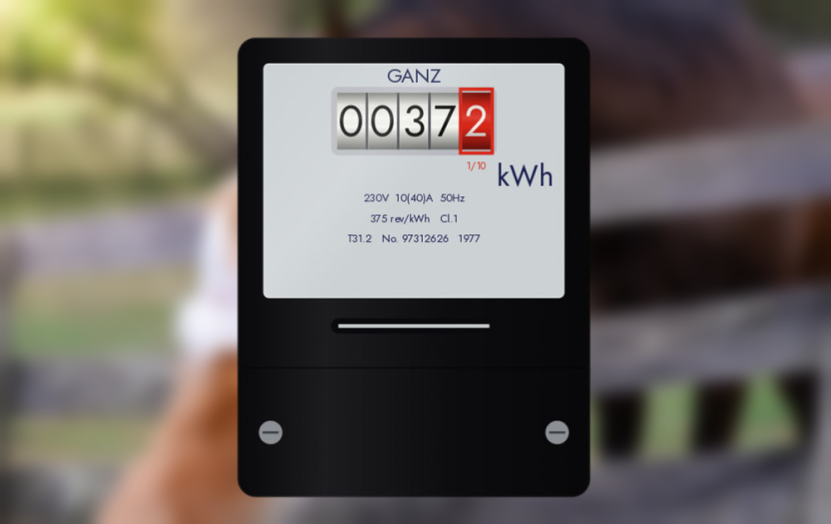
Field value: 37.2
